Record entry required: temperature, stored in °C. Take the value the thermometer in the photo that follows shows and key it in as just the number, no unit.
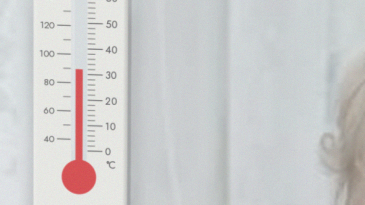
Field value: 32
